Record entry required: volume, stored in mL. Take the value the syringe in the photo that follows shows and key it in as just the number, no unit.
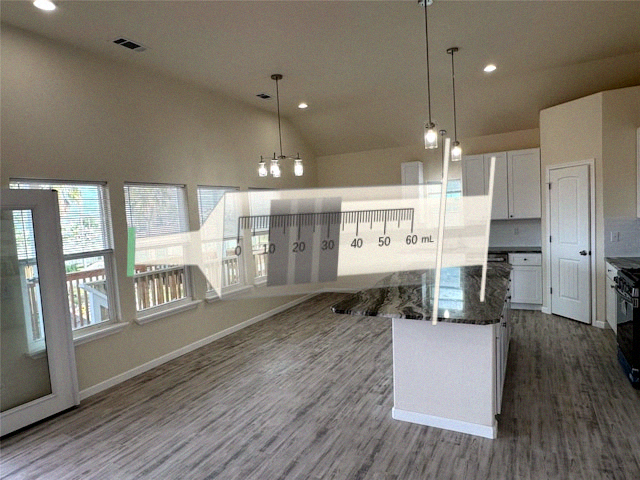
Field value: 10
